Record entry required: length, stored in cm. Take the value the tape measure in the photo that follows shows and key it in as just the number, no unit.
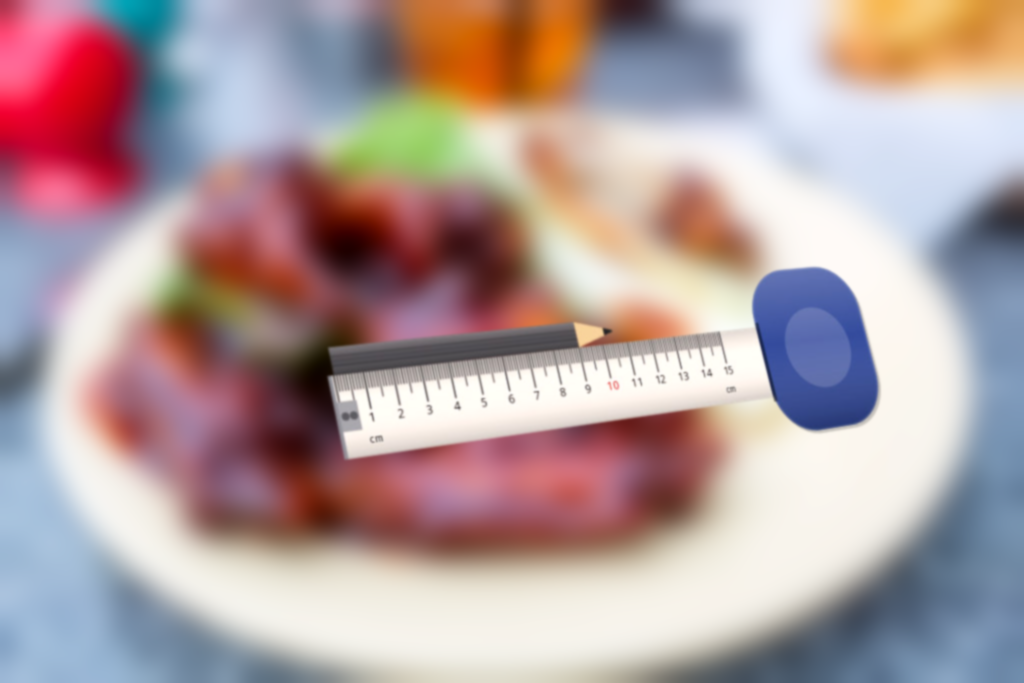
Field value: 10.5
